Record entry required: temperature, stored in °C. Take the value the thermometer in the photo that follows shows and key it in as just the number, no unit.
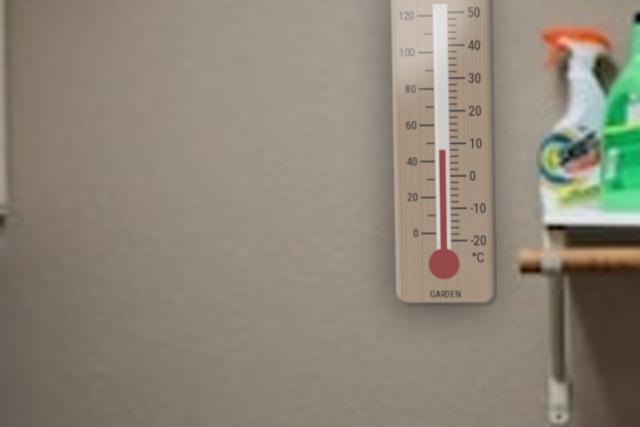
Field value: 8
